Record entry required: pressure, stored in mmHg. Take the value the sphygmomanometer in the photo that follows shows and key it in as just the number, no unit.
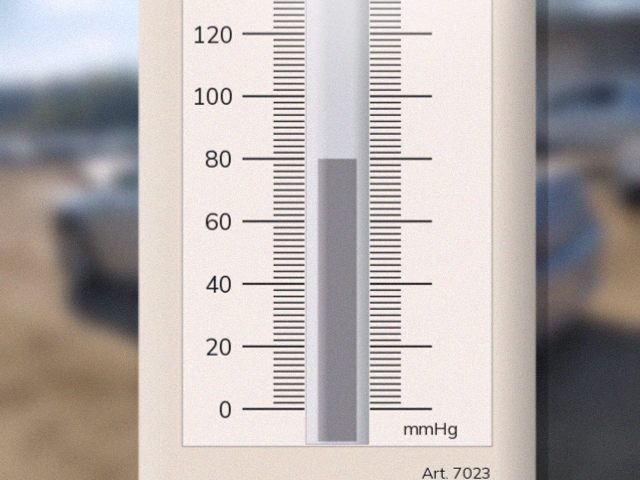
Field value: 80
